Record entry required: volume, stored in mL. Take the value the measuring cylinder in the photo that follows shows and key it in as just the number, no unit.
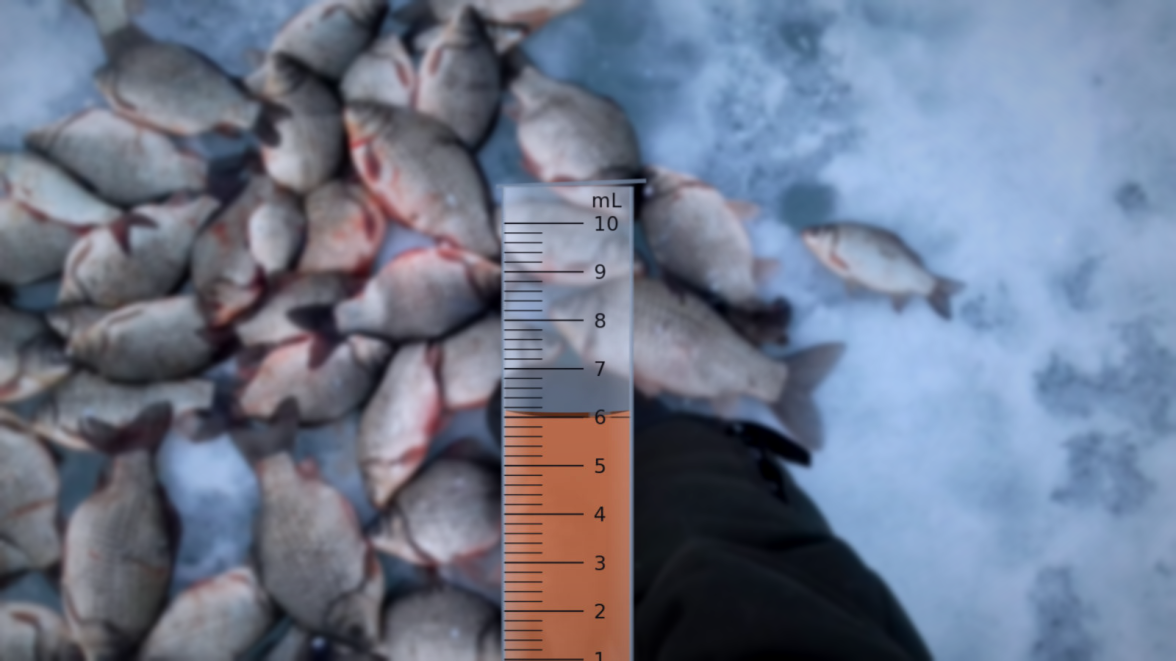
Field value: 6
